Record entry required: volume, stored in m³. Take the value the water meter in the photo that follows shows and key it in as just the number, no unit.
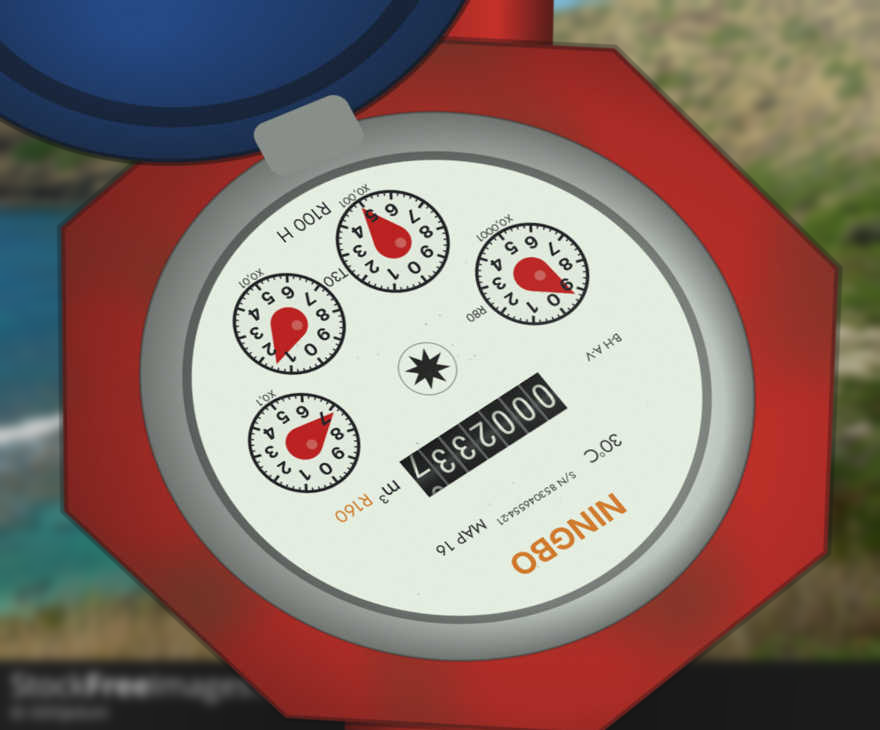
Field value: 2336.7149
